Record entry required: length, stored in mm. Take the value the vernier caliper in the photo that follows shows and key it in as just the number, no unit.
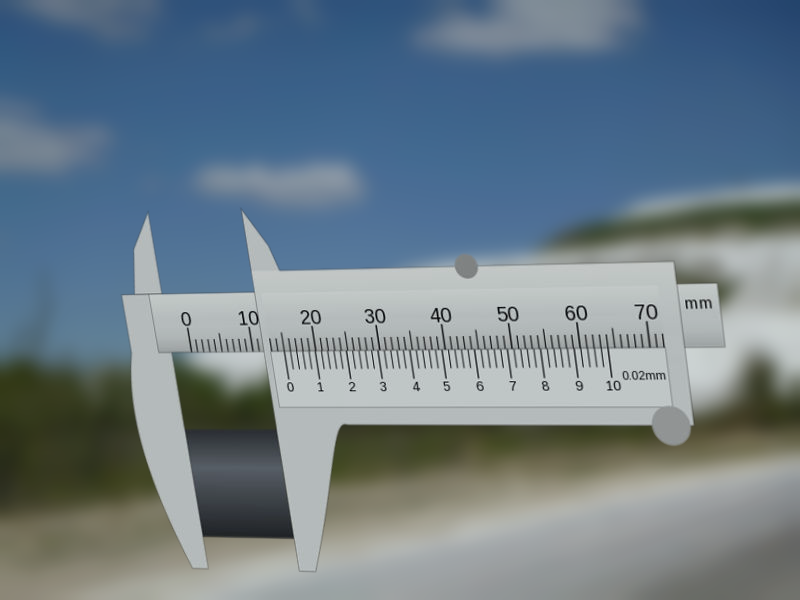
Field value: 15.0
